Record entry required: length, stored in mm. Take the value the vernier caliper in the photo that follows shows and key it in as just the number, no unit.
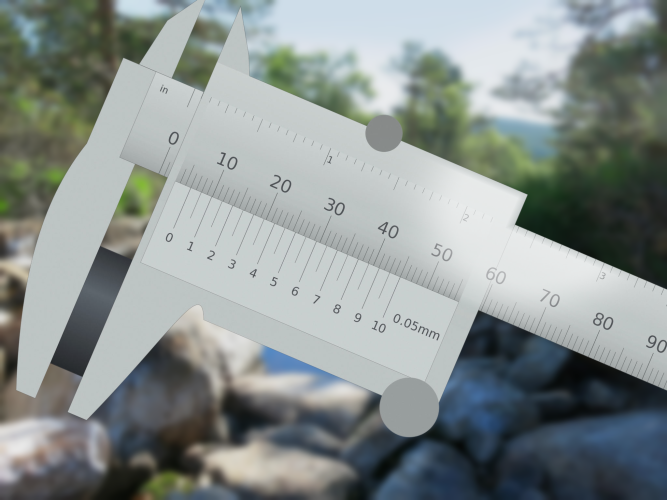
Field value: 6.0
